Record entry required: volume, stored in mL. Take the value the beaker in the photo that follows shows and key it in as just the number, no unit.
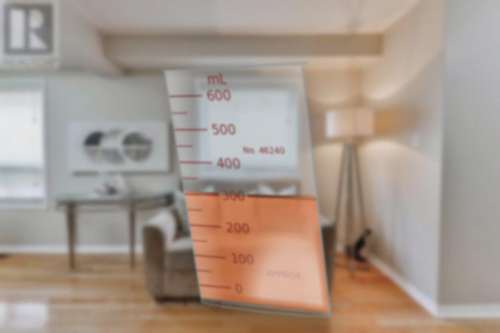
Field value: 300
